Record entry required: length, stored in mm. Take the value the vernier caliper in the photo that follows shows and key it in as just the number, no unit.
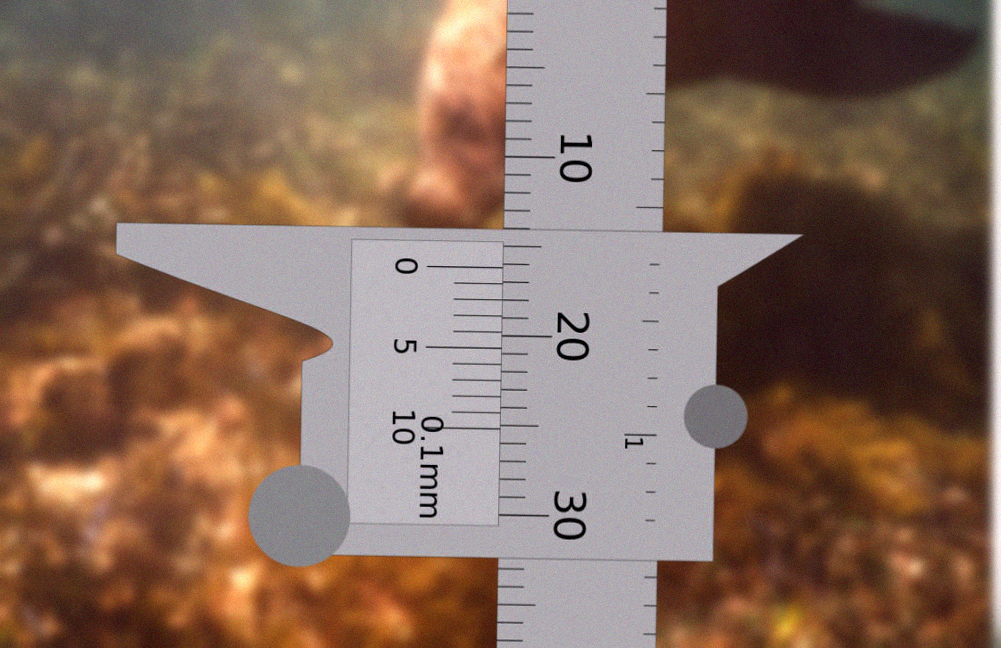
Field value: 16.2
